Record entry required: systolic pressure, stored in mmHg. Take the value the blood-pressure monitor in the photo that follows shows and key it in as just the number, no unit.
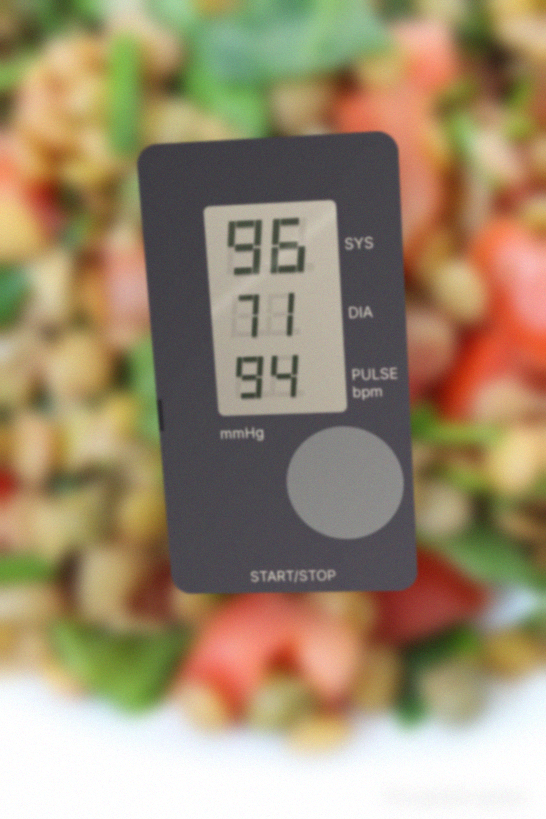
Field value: 96
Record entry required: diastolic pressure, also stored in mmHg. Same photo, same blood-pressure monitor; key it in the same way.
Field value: 71
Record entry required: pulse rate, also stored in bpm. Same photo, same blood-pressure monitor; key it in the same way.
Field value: 94
